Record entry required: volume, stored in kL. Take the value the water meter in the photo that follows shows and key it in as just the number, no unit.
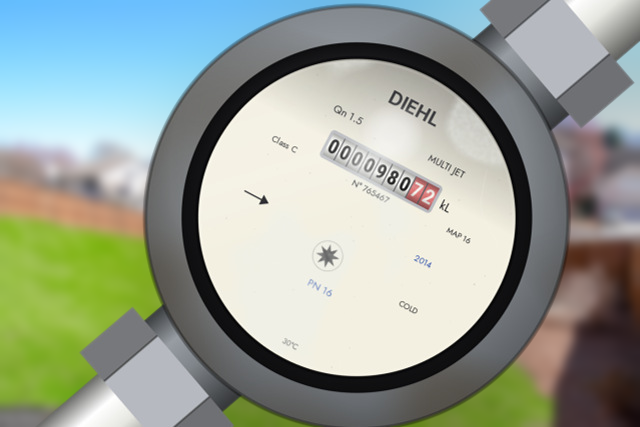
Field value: 980.72
